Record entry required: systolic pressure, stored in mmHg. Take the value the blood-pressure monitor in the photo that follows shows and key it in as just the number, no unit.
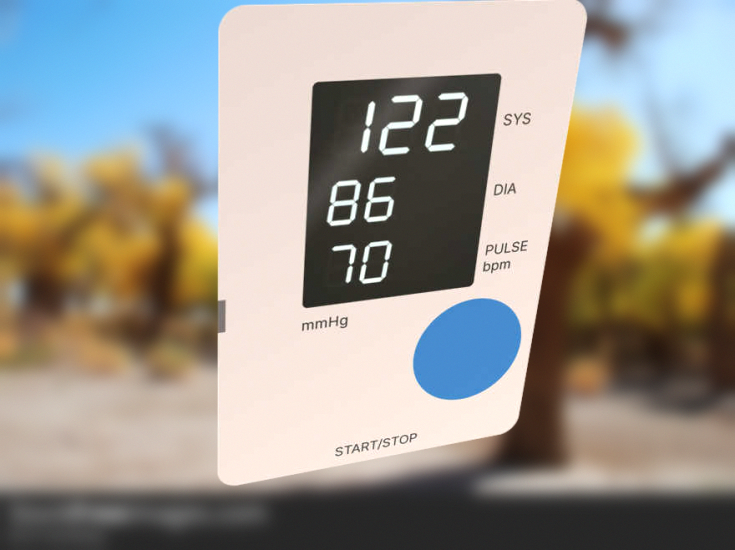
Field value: 122
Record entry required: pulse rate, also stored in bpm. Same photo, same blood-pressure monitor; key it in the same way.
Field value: 70
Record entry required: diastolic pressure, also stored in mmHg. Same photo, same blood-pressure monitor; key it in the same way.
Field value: 86
